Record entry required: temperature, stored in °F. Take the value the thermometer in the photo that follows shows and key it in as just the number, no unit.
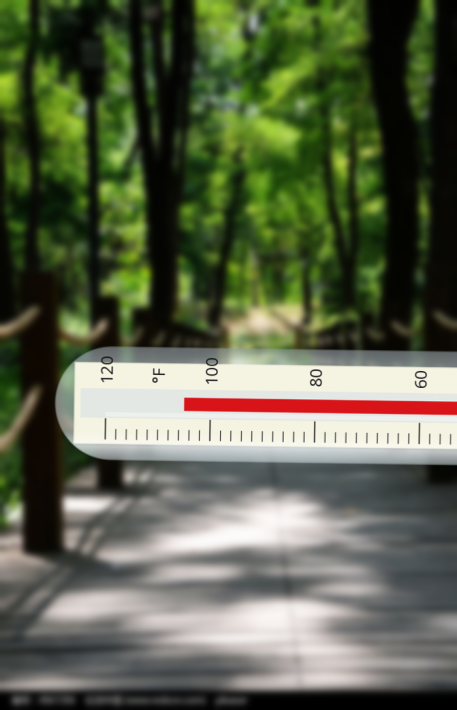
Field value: 105
